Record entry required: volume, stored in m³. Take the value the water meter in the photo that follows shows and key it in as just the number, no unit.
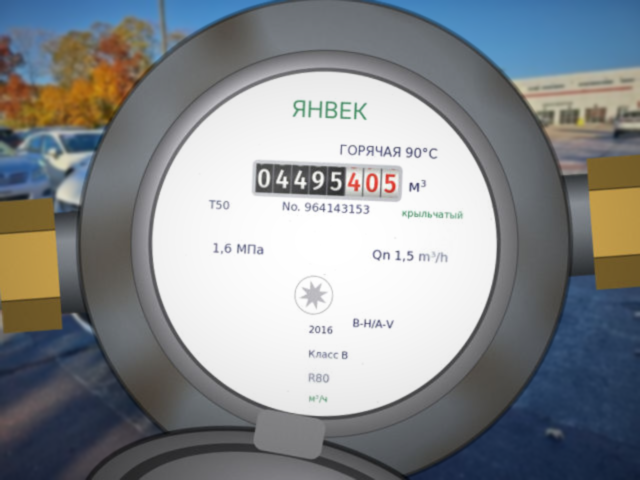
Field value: 4495.405
